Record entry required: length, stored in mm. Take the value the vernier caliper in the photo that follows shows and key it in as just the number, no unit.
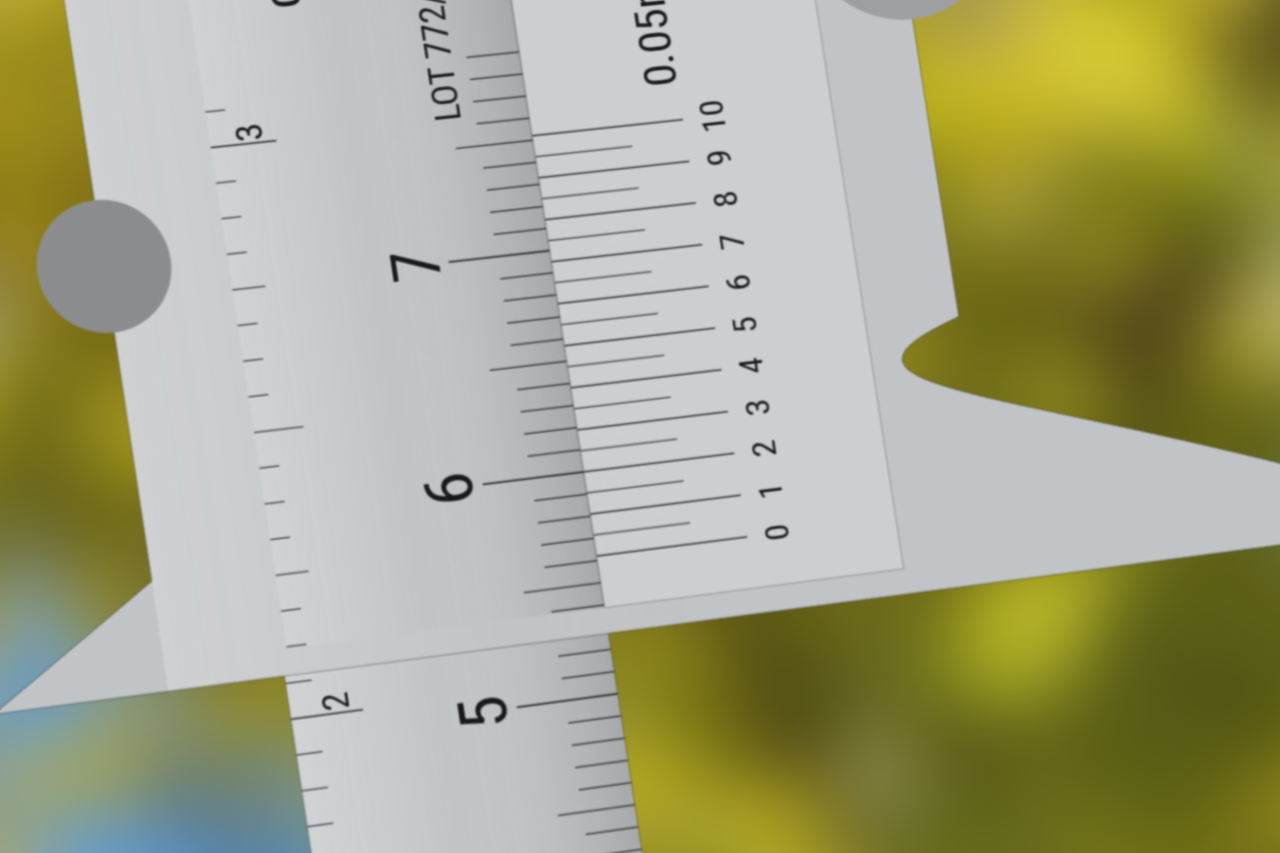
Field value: 56.2
